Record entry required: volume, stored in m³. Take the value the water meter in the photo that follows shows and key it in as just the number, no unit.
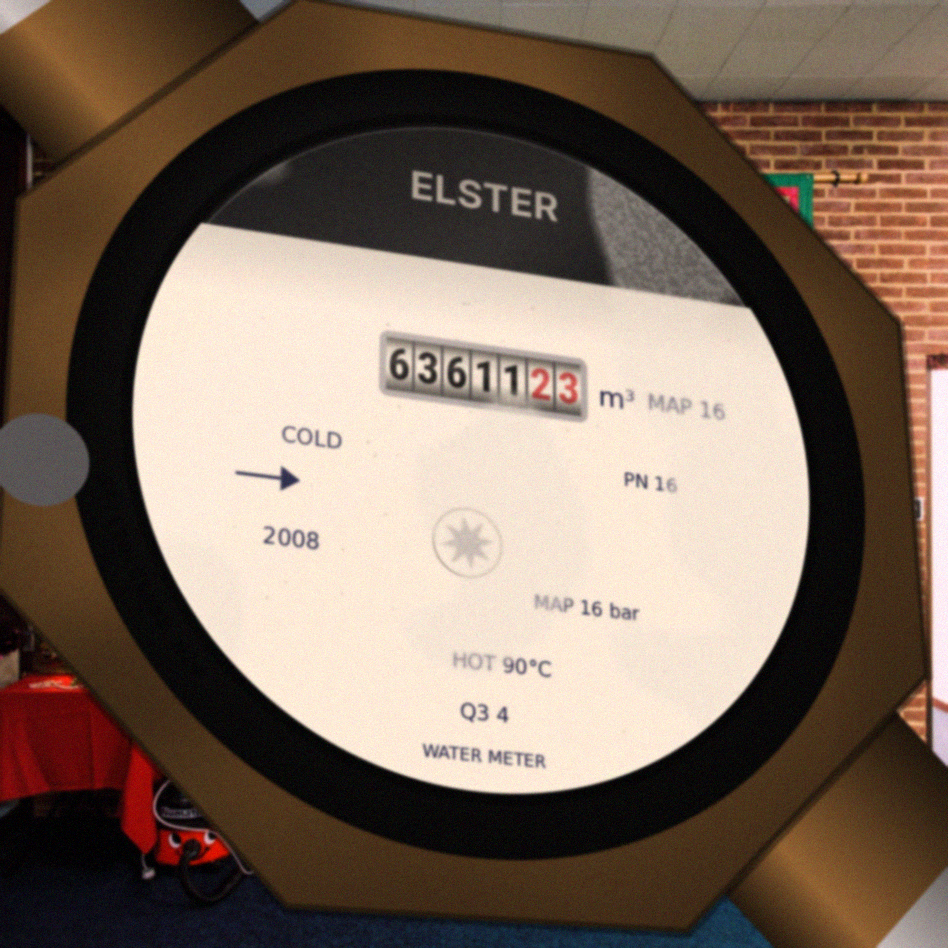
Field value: 63611.23
